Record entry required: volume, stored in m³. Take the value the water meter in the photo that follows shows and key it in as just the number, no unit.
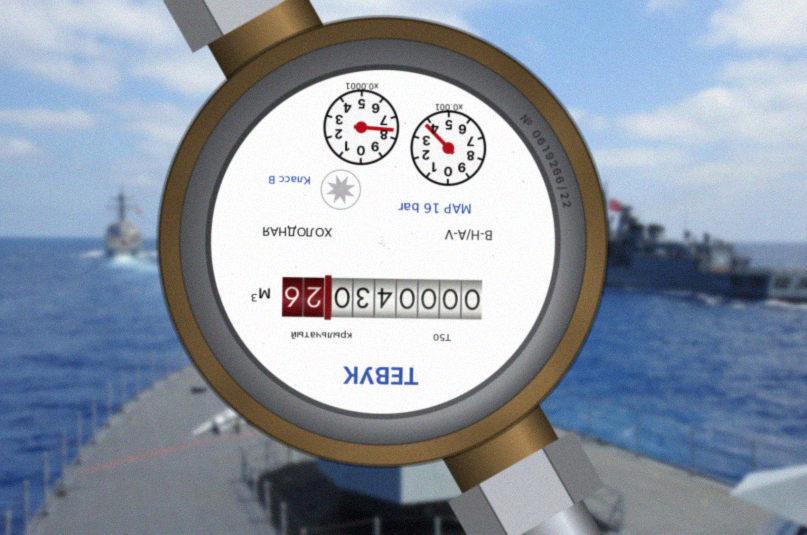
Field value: 430.2637
